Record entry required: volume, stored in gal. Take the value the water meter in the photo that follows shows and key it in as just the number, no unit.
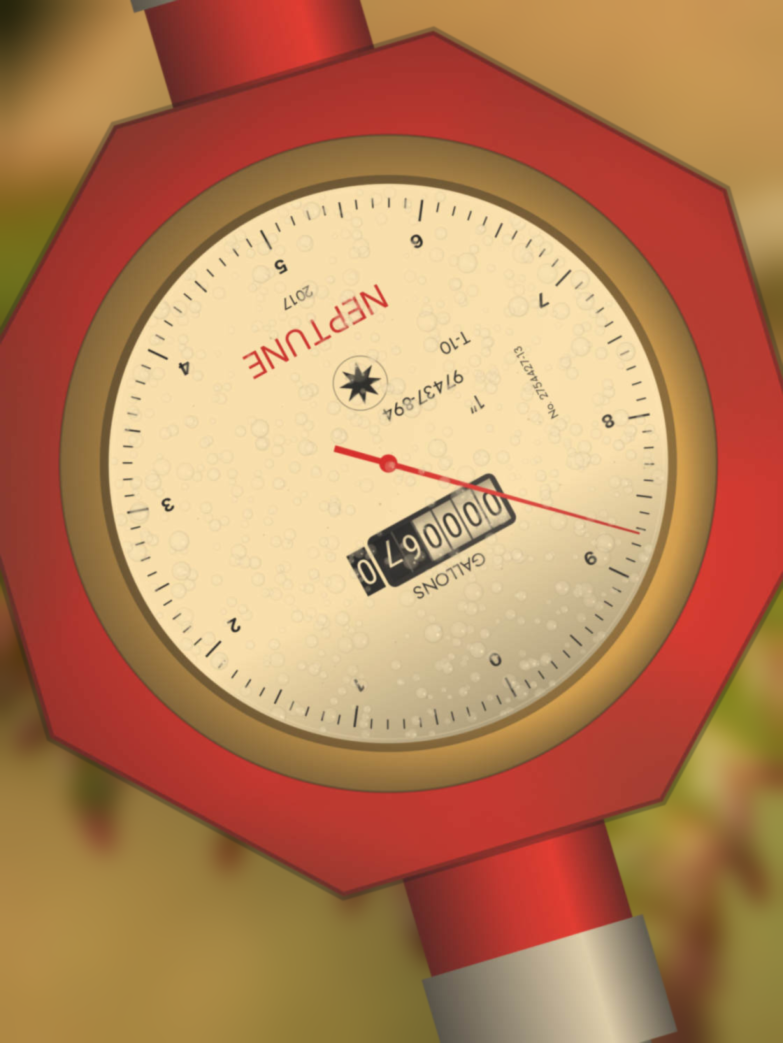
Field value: 668.7
